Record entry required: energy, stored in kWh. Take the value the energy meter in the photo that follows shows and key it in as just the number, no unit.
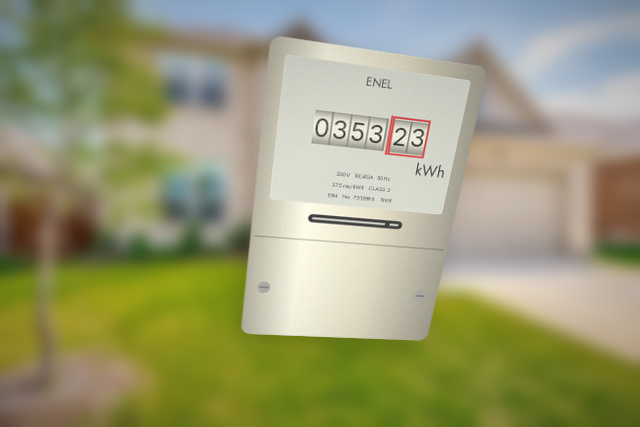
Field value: 353.23
